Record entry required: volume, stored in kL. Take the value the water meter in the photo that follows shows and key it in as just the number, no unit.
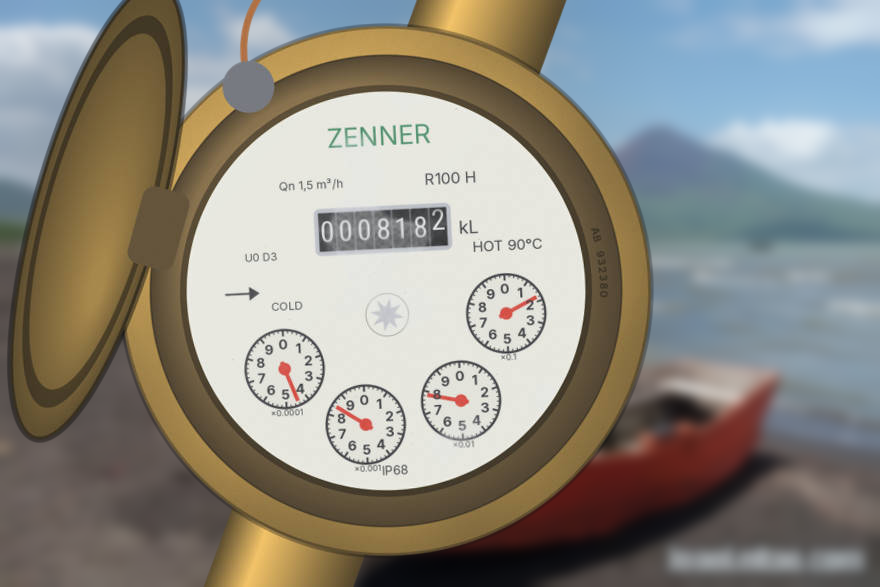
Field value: 8182.1784
